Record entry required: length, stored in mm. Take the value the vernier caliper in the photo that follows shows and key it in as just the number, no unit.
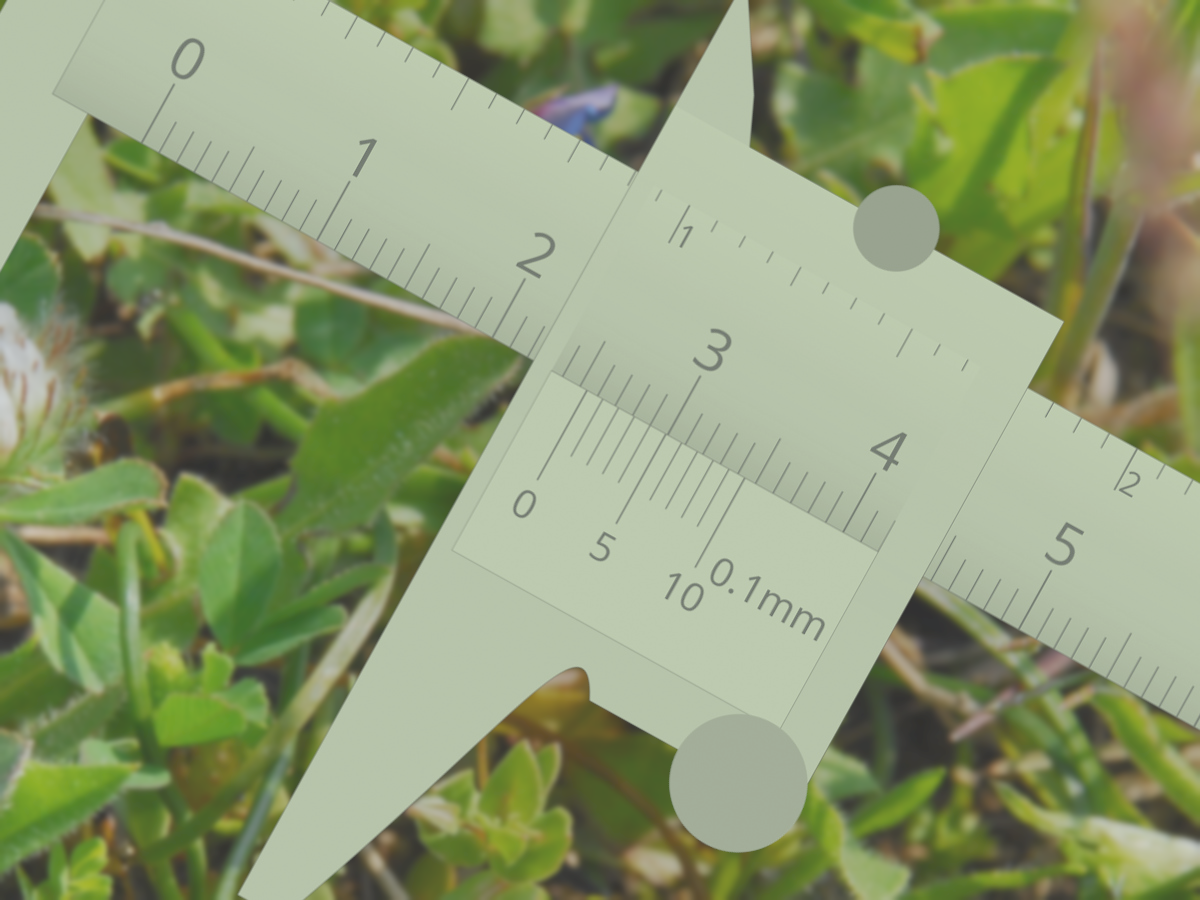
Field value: 25.4
